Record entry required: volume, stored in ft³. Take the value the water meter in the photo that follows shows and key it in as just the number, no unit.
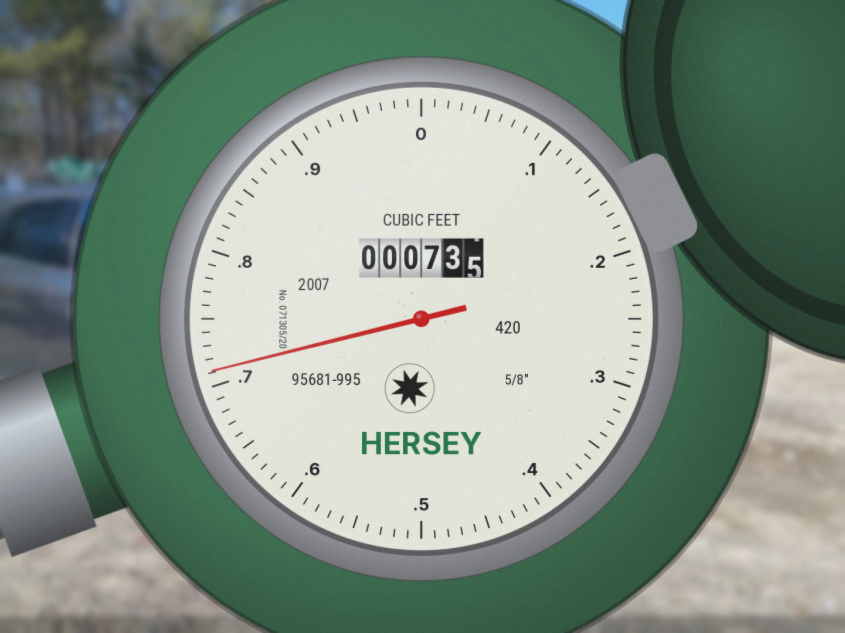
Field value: 734.71
